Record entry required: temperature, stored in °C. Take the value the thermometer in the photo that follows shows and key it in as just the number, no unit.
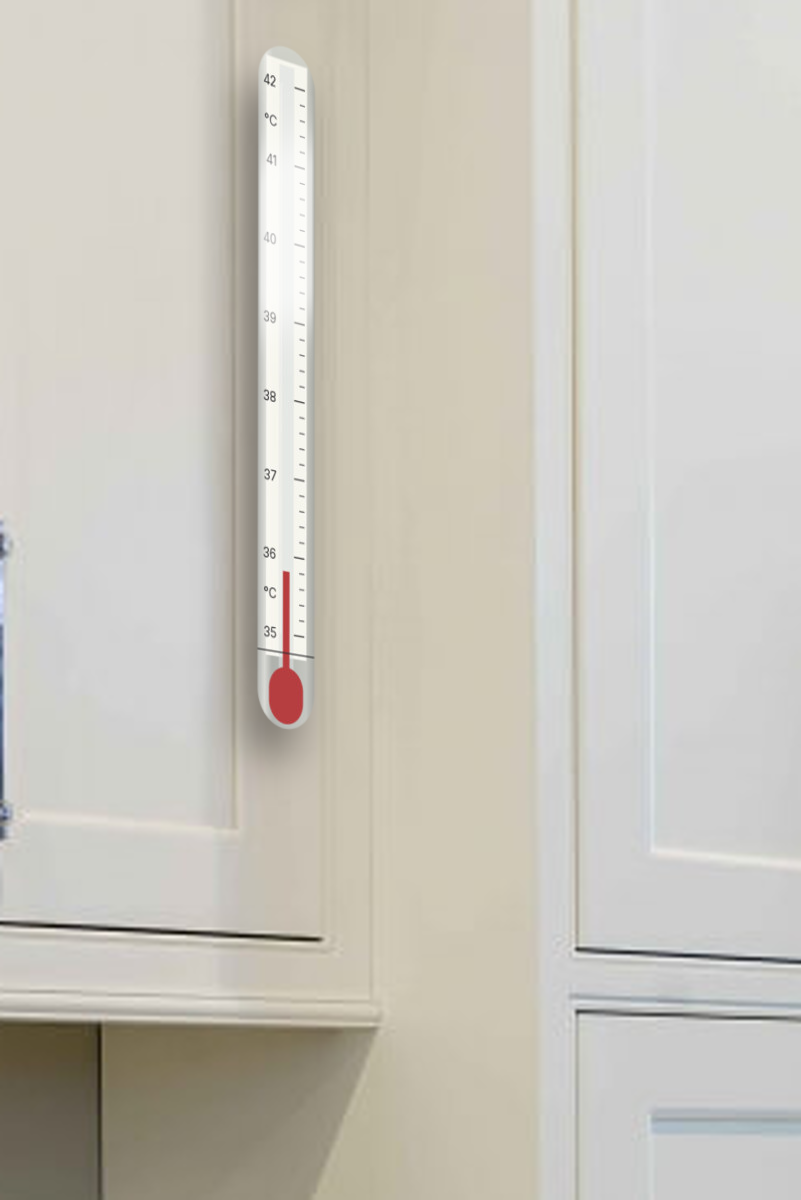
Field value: 35.8
